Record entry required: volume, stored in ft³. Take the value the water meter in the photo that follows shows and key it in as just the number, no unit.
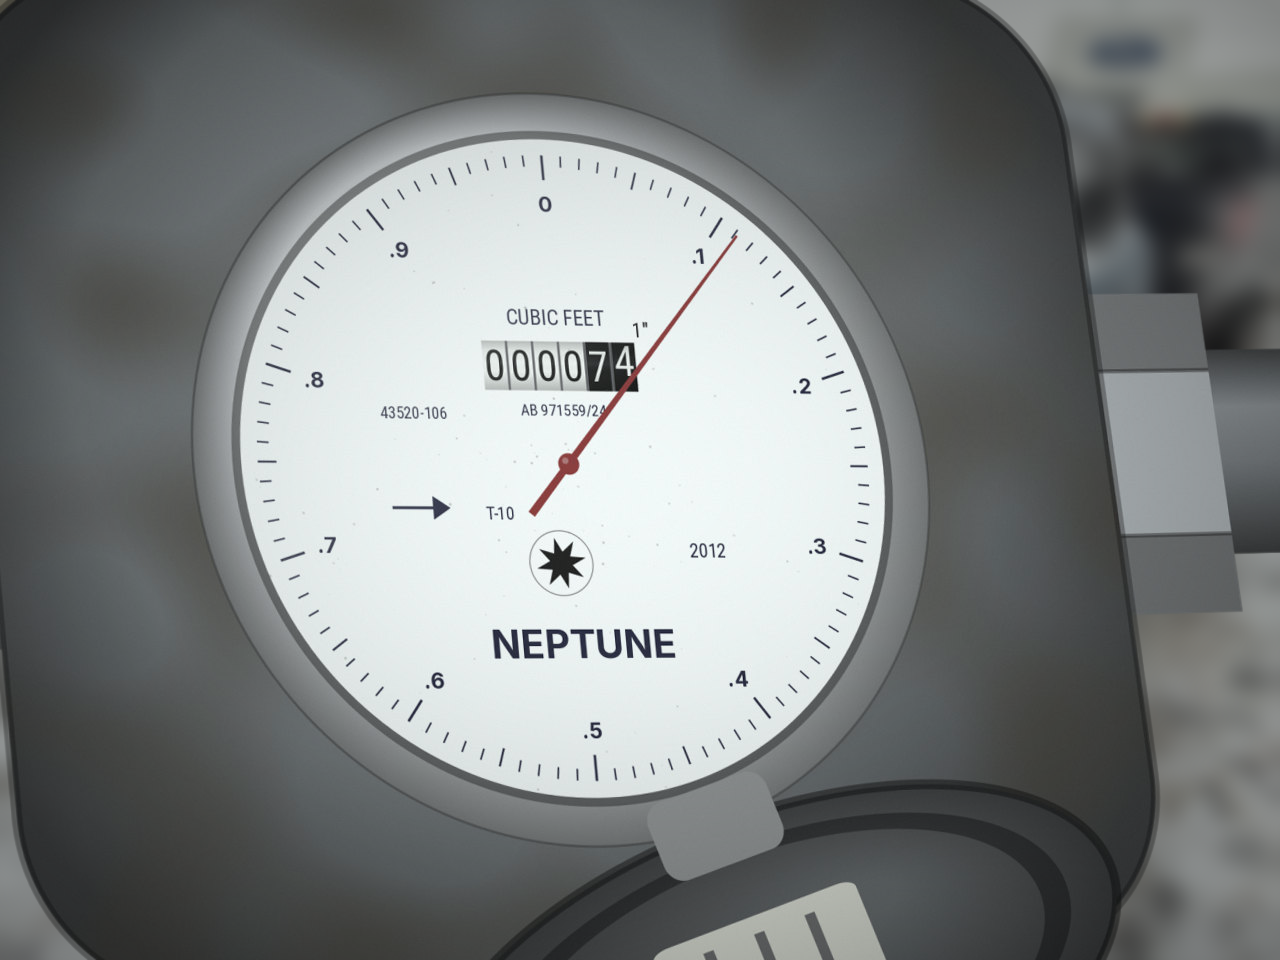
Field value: 74.11
